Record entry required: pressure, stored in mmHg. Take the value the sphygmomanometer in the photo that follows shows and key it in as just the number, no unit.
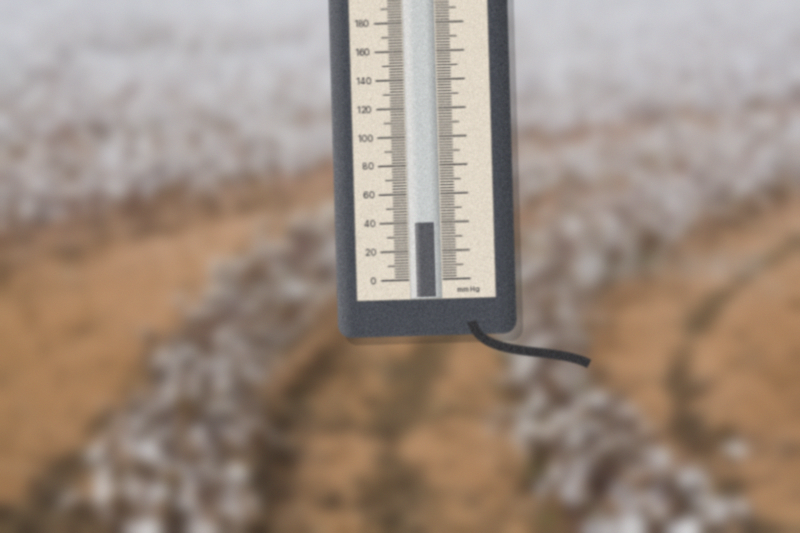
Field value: 40
